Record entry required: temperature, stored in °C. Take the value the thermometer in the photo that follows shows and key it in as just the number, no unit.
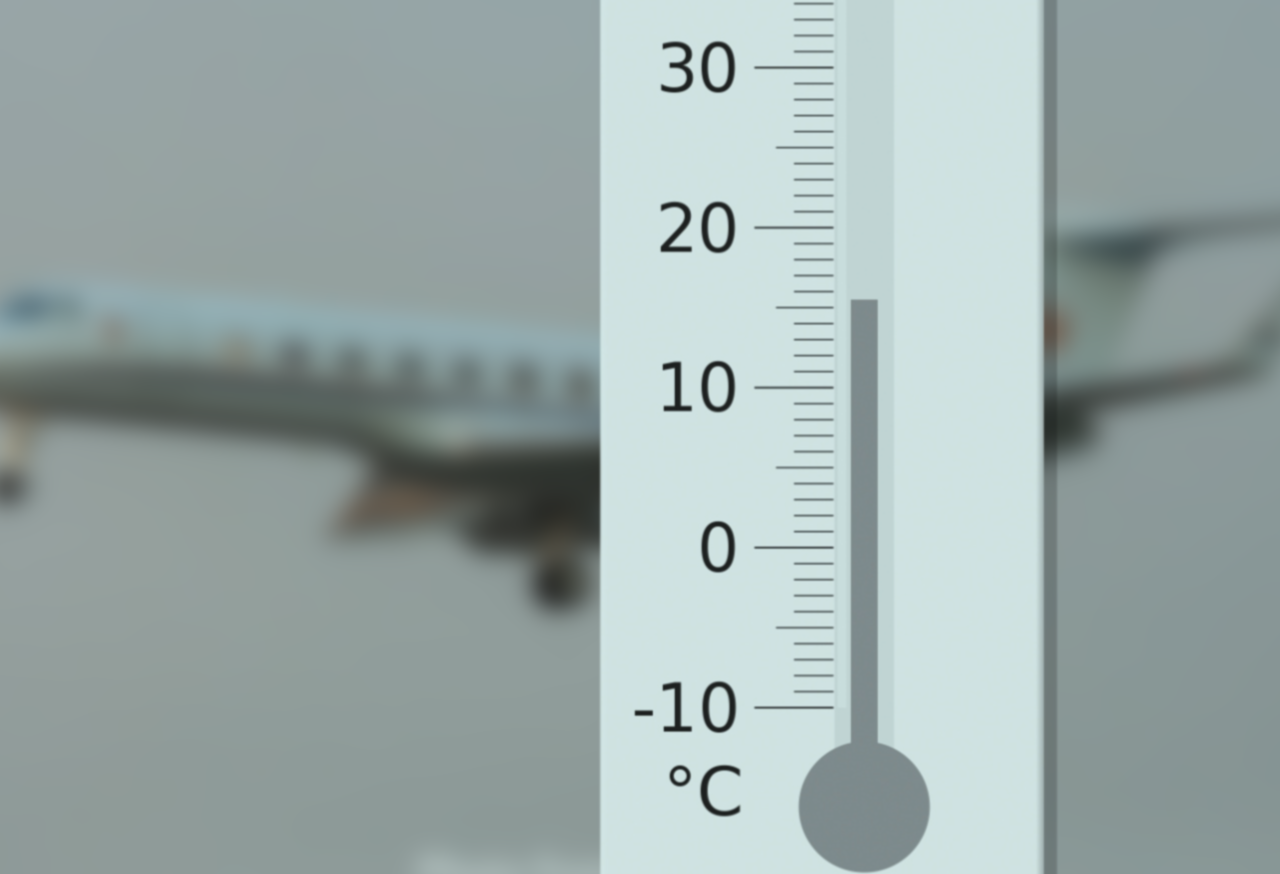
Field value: 15.5
